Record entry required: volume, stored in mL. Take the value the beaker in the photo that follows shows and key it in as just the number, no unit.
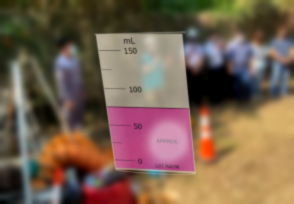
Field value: 75
